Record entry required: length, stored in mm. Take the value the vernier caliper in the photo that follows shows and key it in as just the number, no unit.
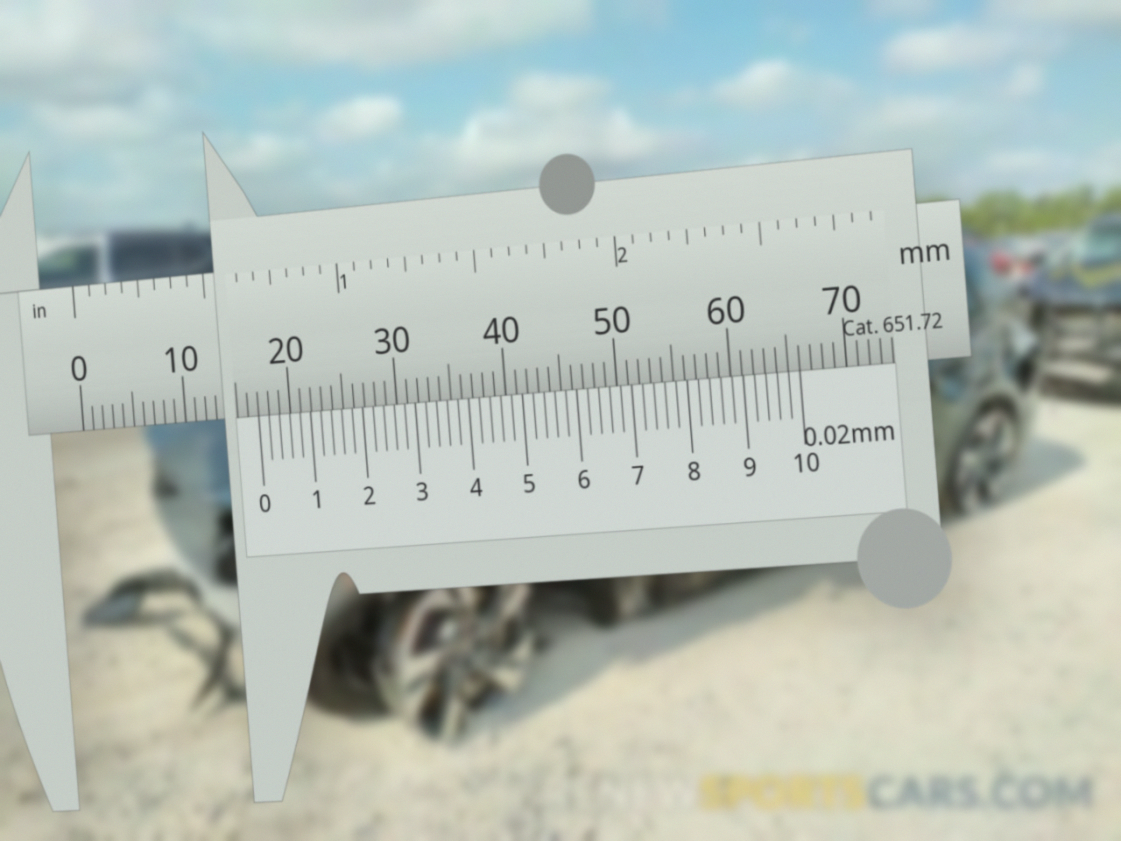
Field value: 17.0
